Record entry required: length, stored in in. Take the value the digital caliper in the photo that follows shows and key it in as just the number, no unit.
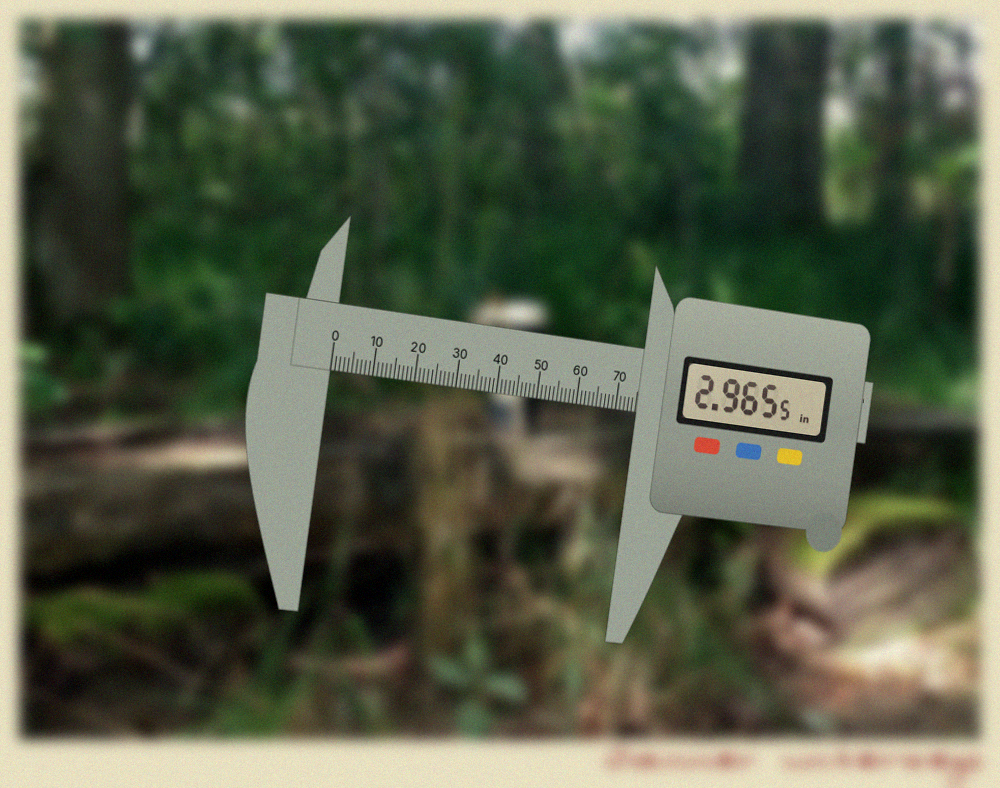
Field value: 2.9655
